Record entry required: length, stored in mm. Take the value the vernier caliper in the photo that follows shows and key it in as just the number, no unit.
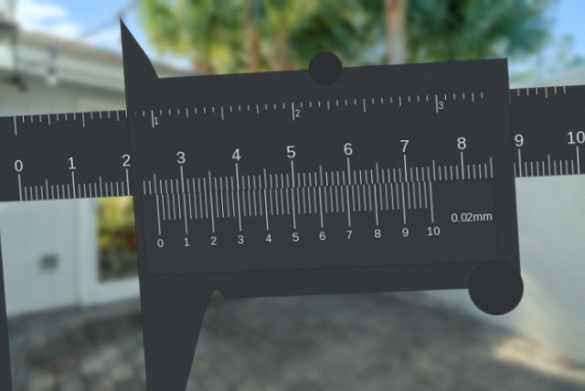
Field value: 25.2
